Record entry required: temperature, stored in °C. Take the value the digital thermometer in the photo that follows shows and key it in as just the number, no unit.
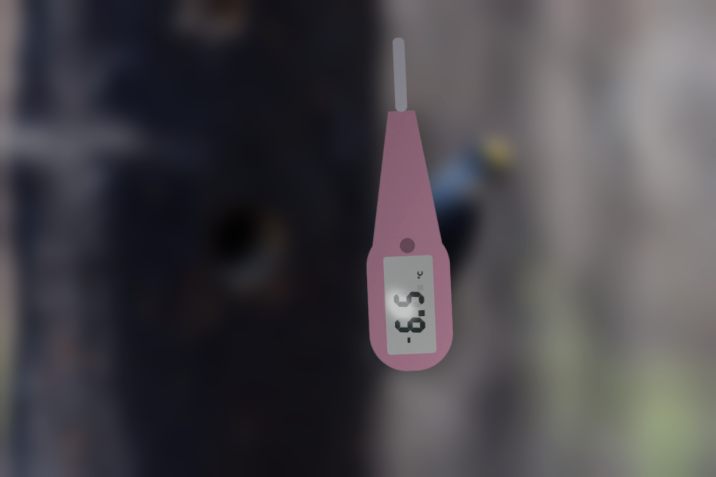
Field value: -6.5
